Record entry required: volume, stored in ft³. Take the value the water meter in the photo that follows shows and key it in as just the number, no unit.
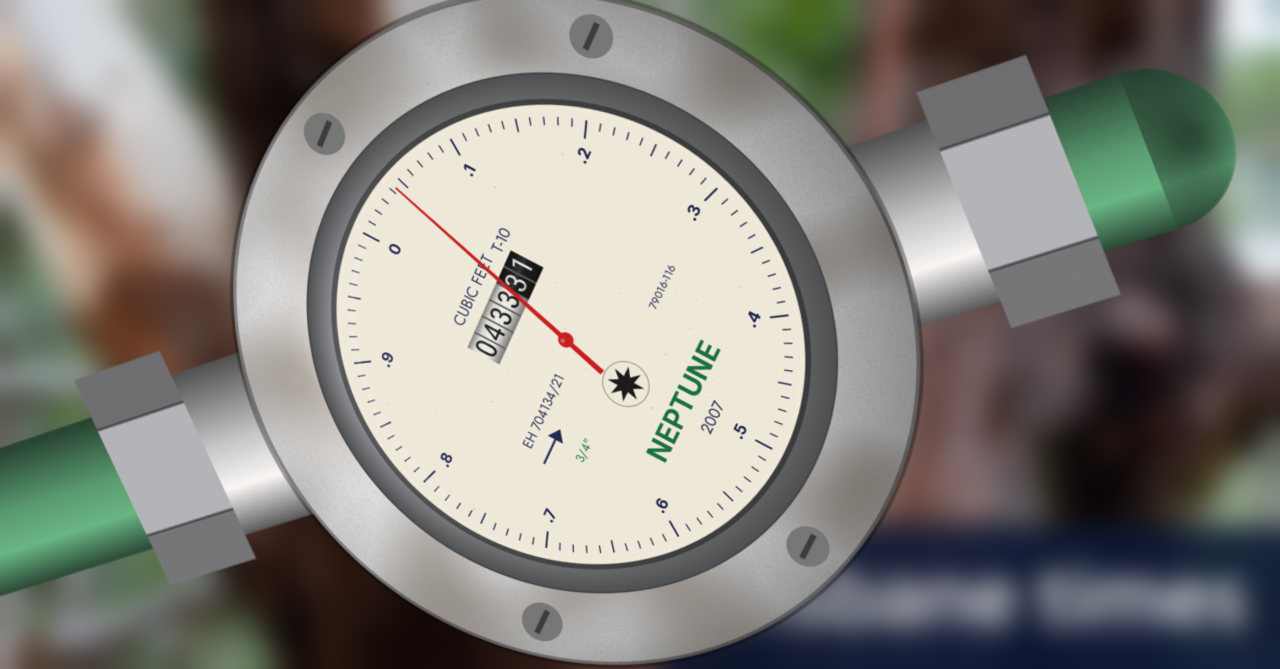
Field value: 43331.04
